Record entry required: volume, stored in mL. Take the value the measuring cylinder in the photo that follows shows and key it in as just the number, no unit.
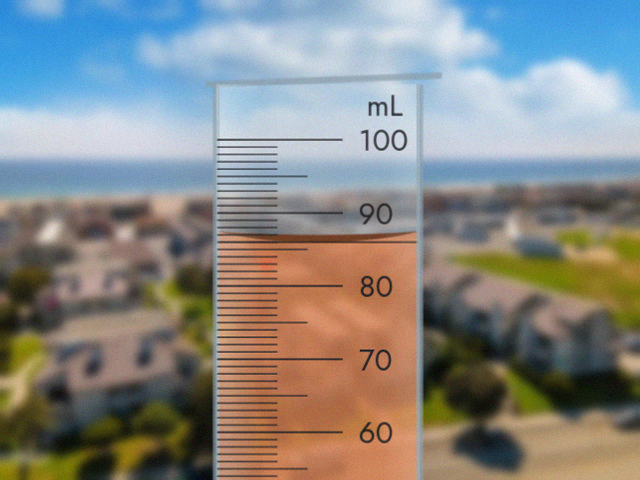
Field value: 86
